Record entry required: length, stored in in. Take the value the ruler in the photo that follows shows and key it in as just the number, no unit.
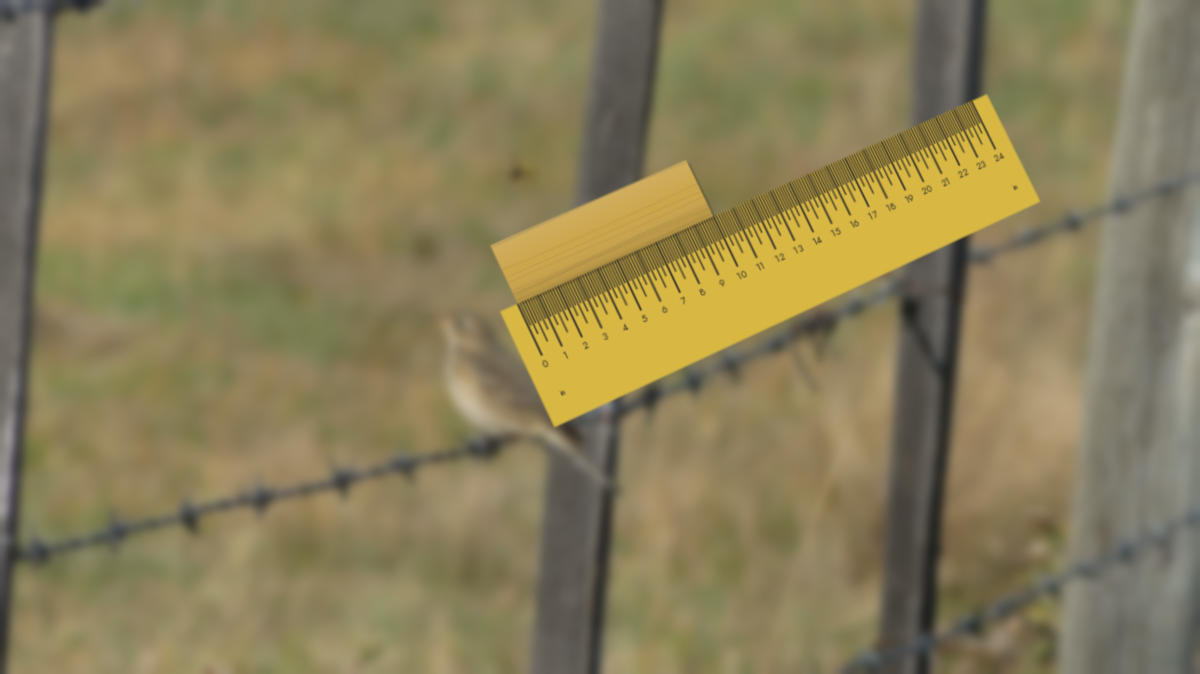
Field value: 10
